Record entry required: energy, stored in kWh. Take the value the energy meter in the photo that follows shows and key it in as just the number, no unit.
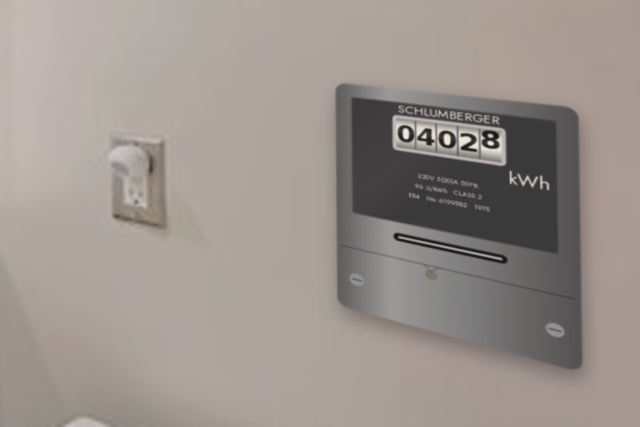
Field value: 4028
